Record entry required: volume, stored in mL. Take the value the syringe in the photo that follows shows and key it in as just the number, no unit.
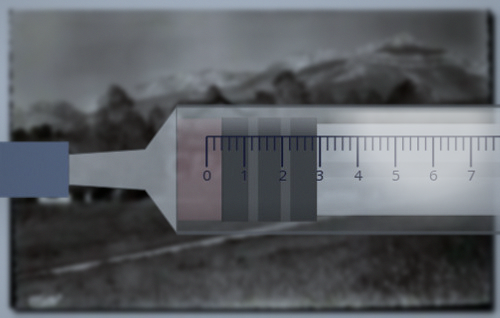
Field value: 0.4
